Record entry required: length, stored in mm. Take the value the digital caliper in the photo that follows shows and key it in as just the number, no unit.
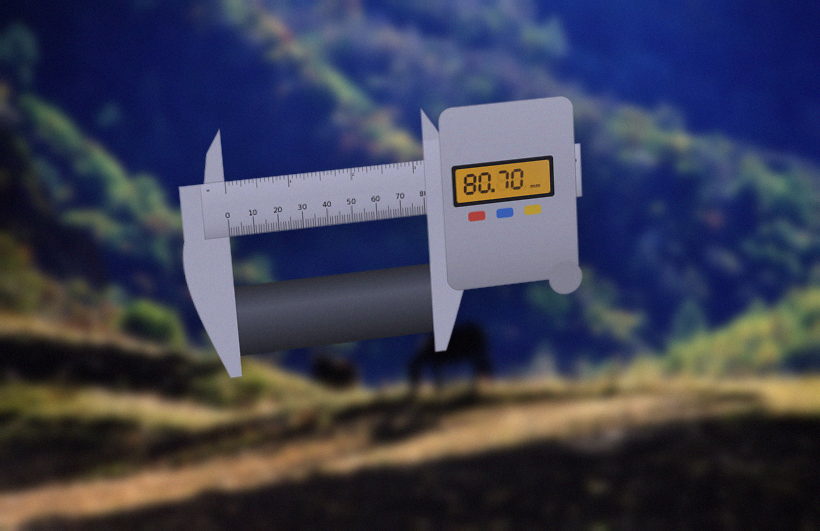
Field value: 80.70
